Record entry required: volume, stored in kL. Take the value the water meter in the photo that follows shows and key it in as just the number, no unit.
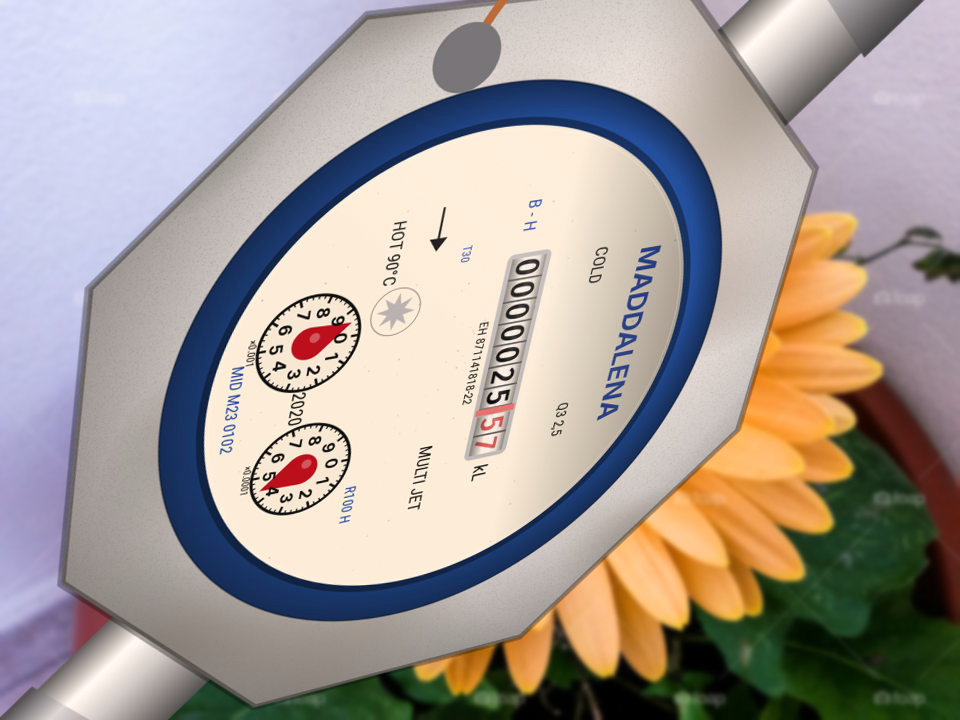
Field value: 25.5694
